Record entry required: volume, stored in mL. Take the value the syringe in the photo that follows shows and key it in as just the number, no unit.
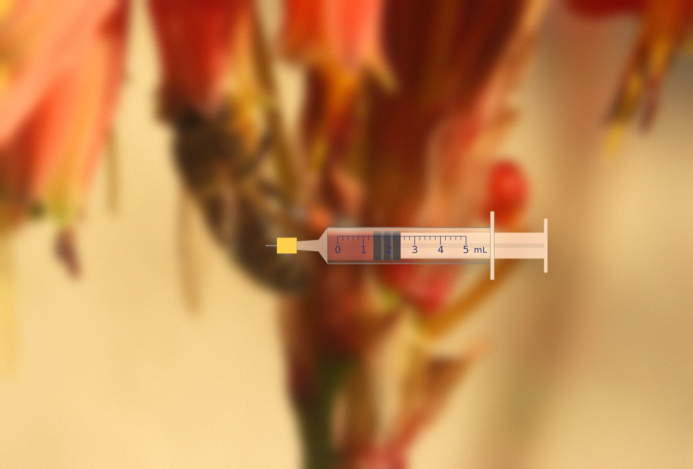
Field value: 1.4
